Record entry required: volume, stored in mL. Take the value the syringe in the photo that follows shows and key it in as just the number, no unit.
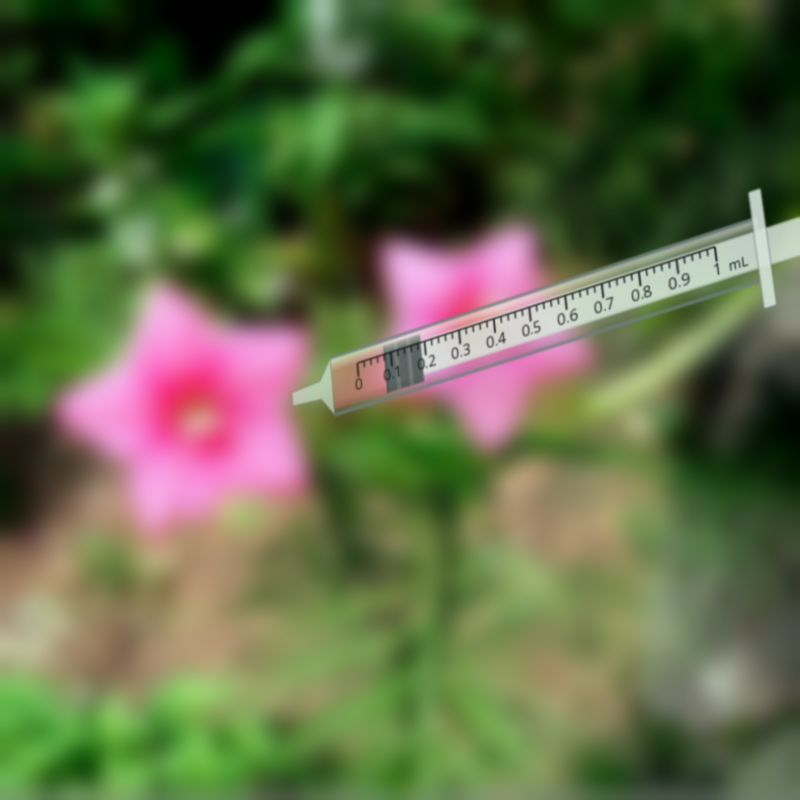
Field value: 0.08
